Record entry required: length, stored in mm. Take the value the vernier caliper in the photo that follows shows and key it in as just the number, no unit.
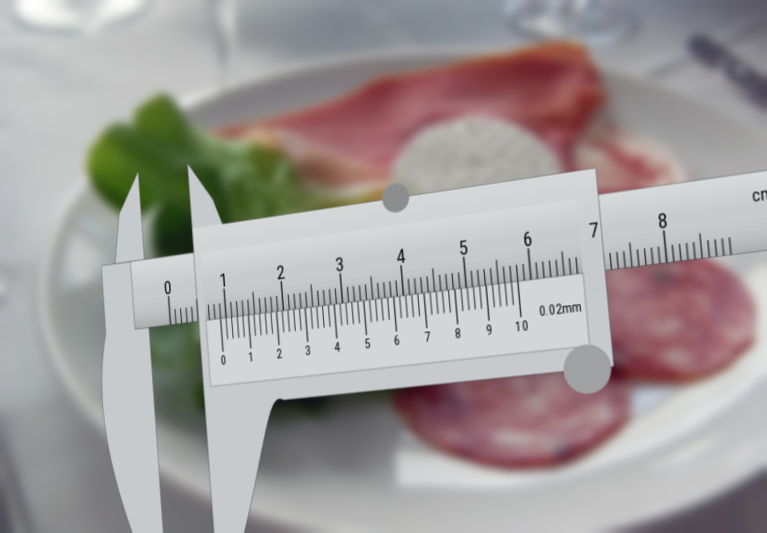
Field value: 9.0
